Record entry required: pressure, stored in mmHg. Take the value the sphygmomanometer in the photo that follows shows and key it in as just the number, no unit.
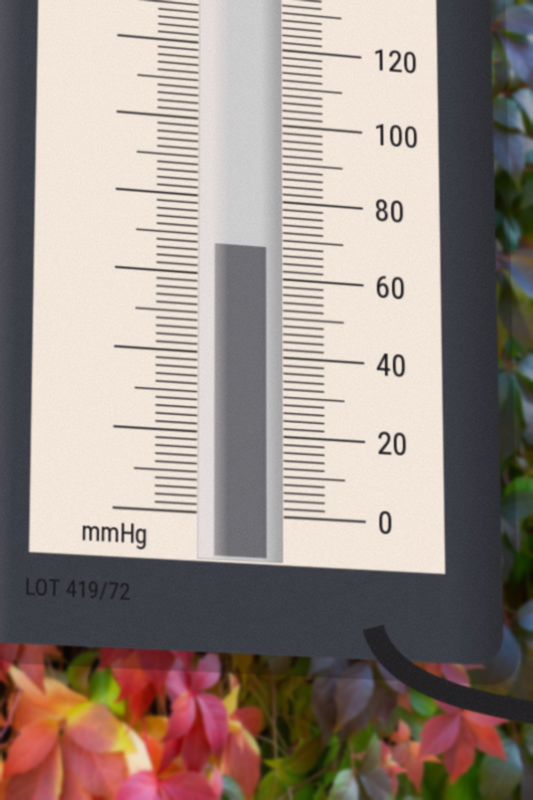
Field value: 68
